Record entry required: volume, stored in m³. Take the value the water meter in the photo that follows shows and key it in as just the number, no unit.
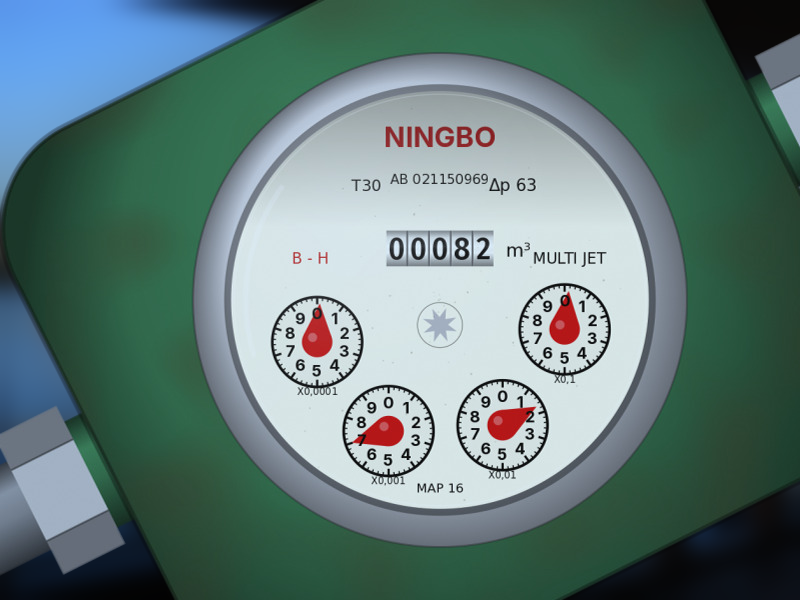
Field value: 82.0170
